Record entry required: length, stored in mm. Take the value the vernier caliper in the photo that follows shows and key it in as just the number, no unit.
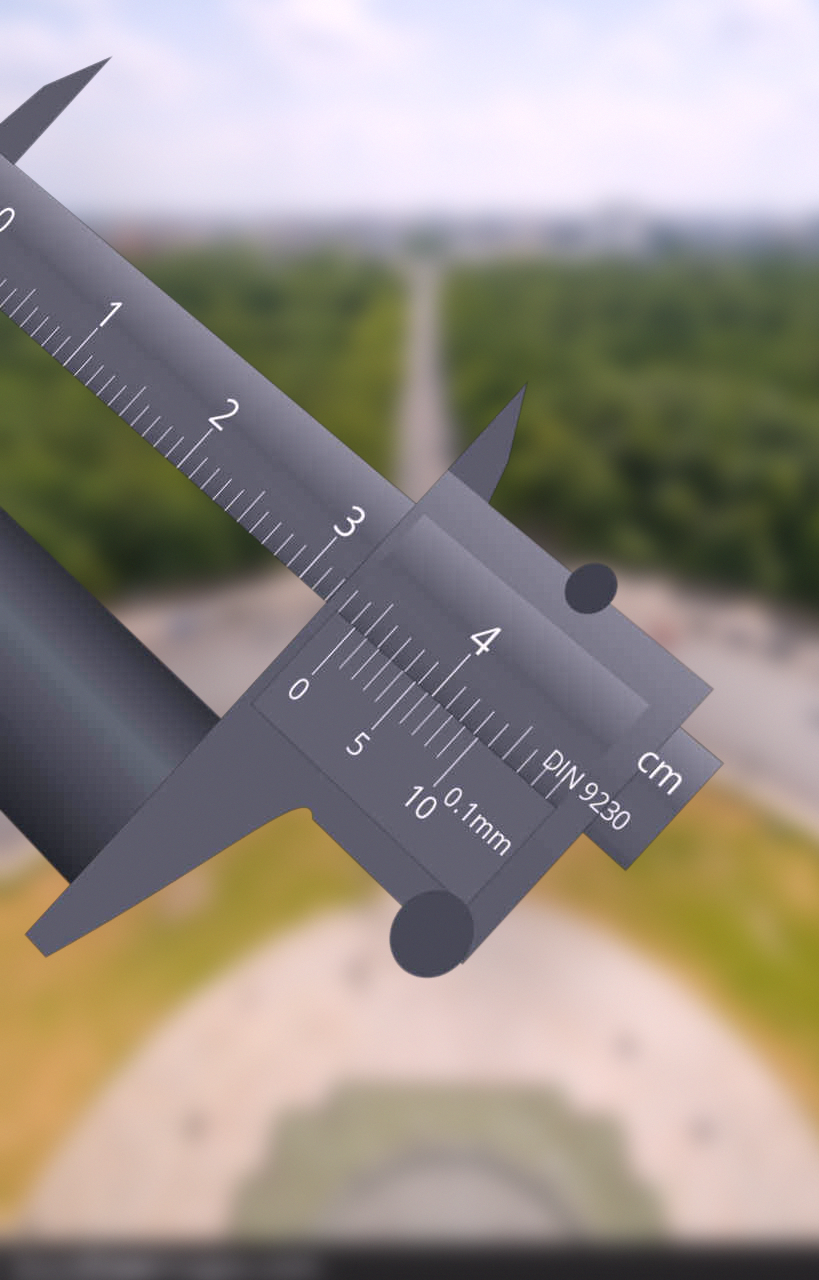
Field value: 34.3
